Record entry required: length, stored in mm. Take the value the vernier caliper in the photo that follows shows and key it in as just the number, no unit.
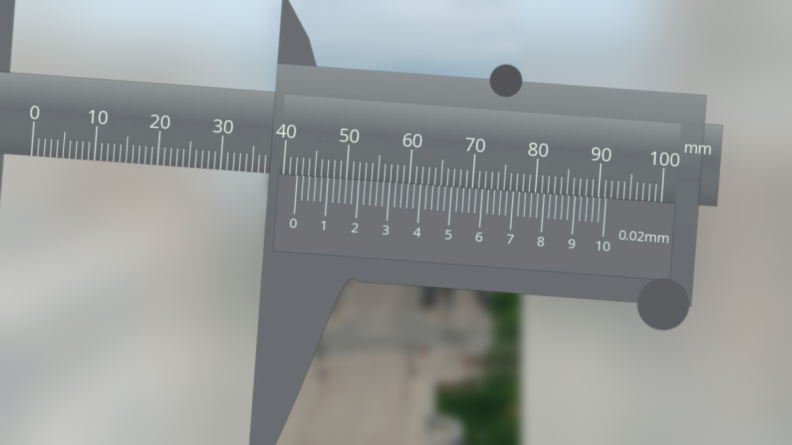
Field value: 42.2
